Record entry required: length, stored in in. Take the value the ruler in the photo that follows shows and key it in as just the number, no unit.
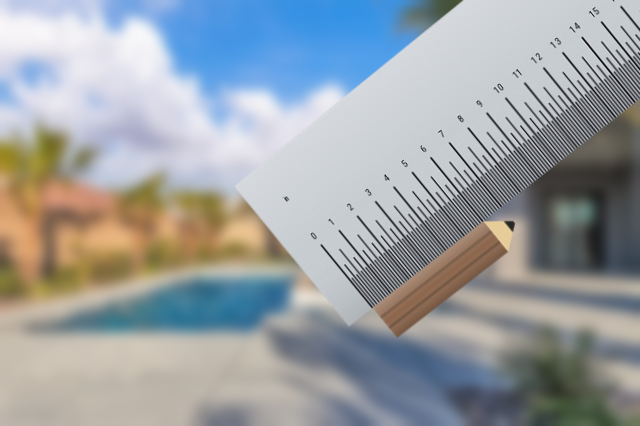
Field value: 7
